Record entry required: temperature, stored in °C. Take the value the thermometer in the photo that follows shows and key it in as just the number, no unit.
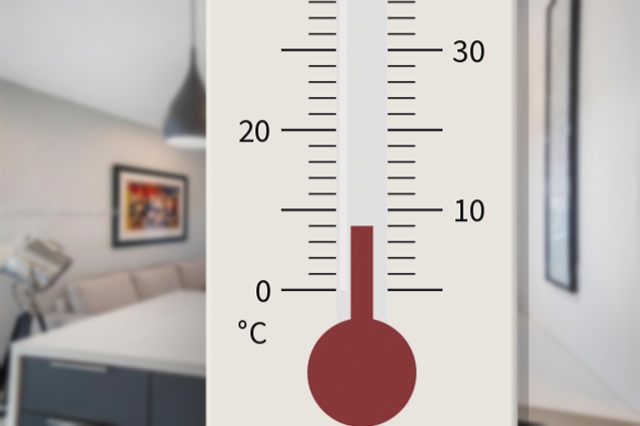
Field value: 8
